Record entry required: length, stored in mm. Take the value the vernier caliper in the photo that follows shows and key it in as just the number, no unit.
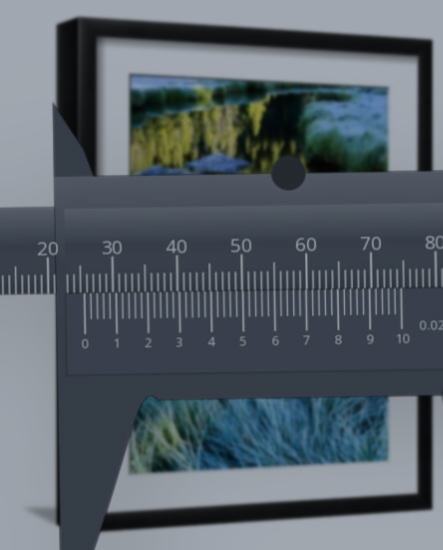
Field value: 25.6
